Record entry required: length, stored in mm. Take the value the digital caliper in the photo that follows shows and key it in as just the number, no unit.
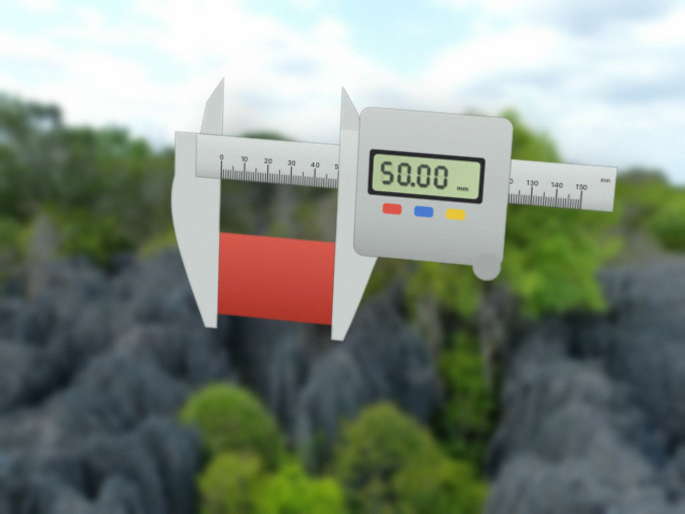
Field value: 50.00
